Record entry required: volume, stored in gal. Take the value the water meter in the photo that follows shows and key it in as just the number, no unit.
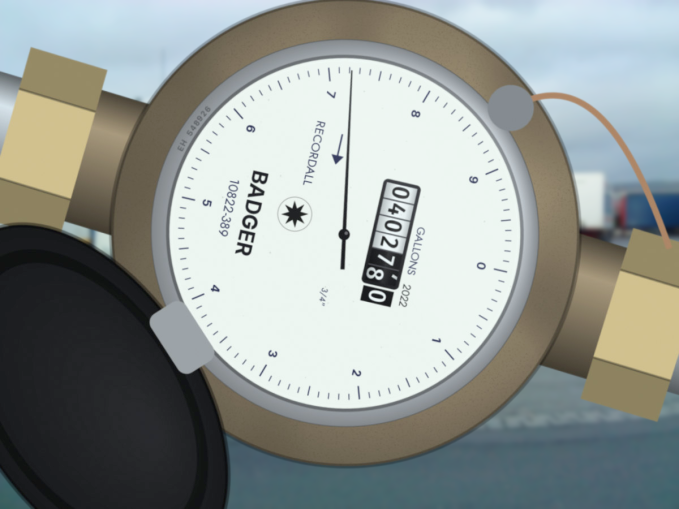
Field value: 402777.2
